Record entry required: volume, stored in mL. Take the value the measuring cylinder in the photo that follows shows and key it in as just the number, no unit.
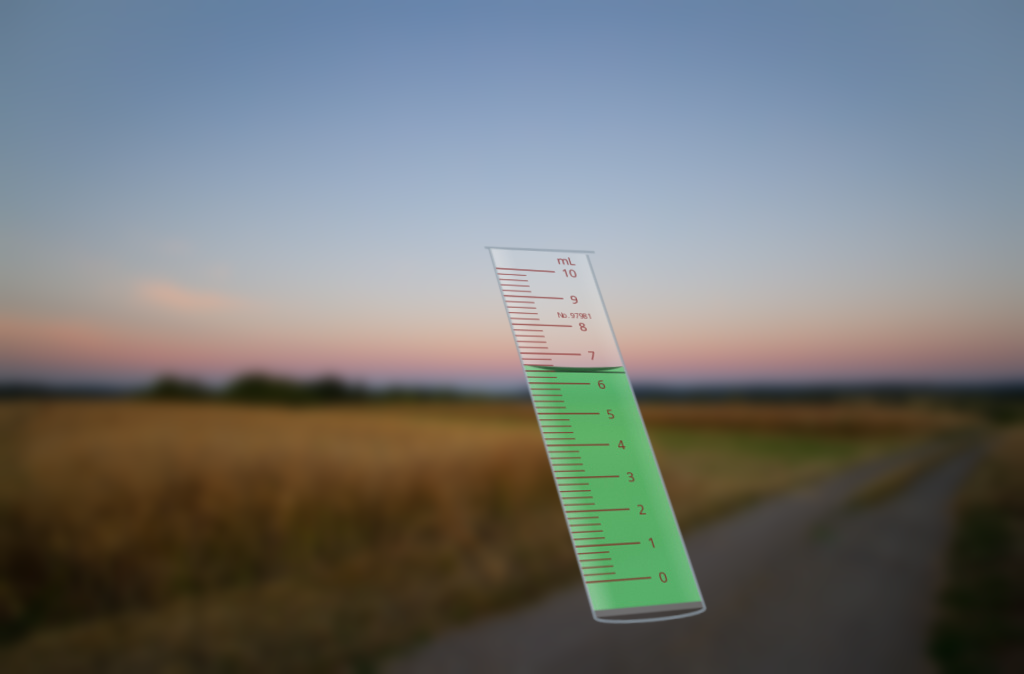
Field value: 6.4
